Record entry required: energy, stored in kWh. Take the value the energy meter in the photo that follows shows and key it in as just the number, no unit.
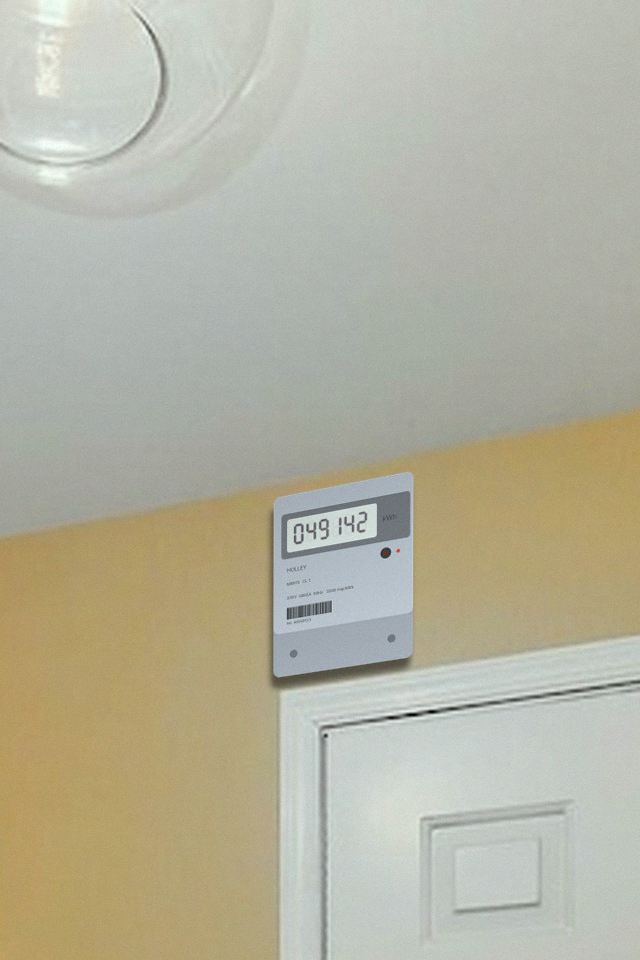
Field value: 49142
